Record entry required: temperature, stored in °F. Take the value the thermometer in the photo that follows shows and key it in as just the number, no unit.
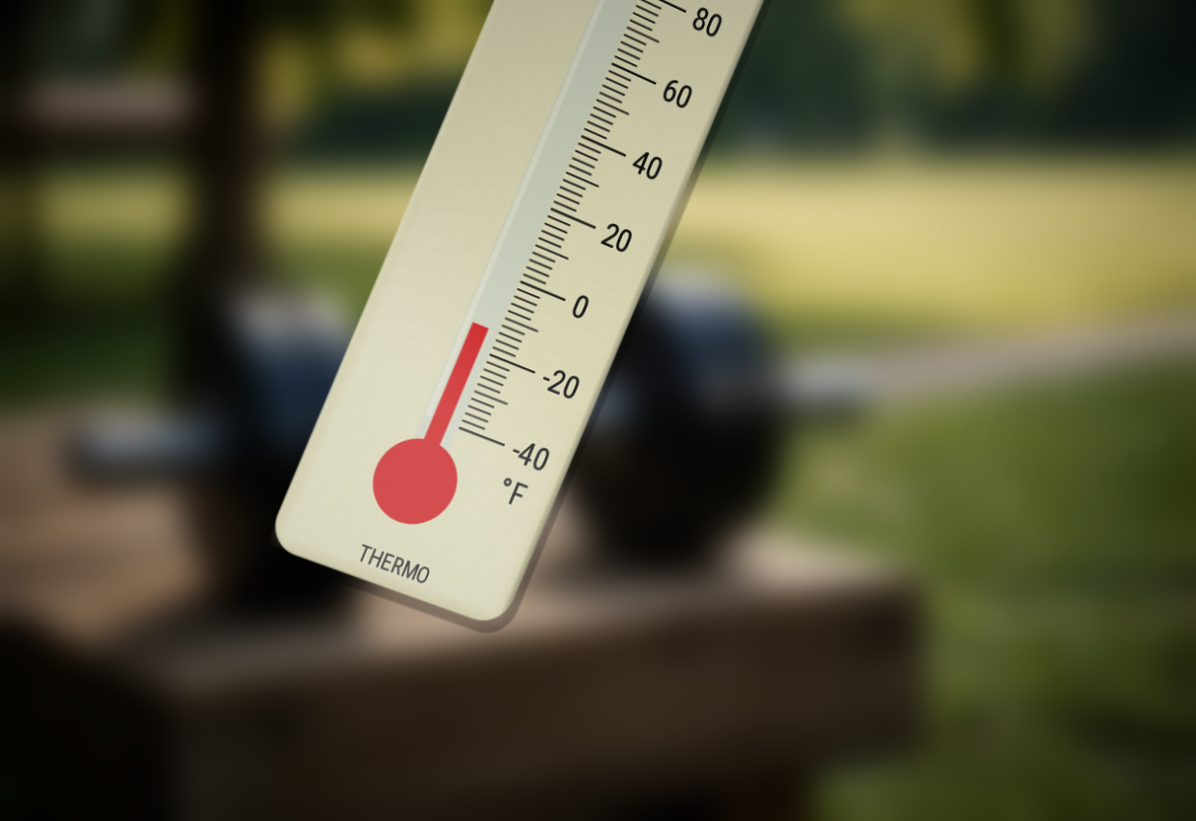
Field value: -14
